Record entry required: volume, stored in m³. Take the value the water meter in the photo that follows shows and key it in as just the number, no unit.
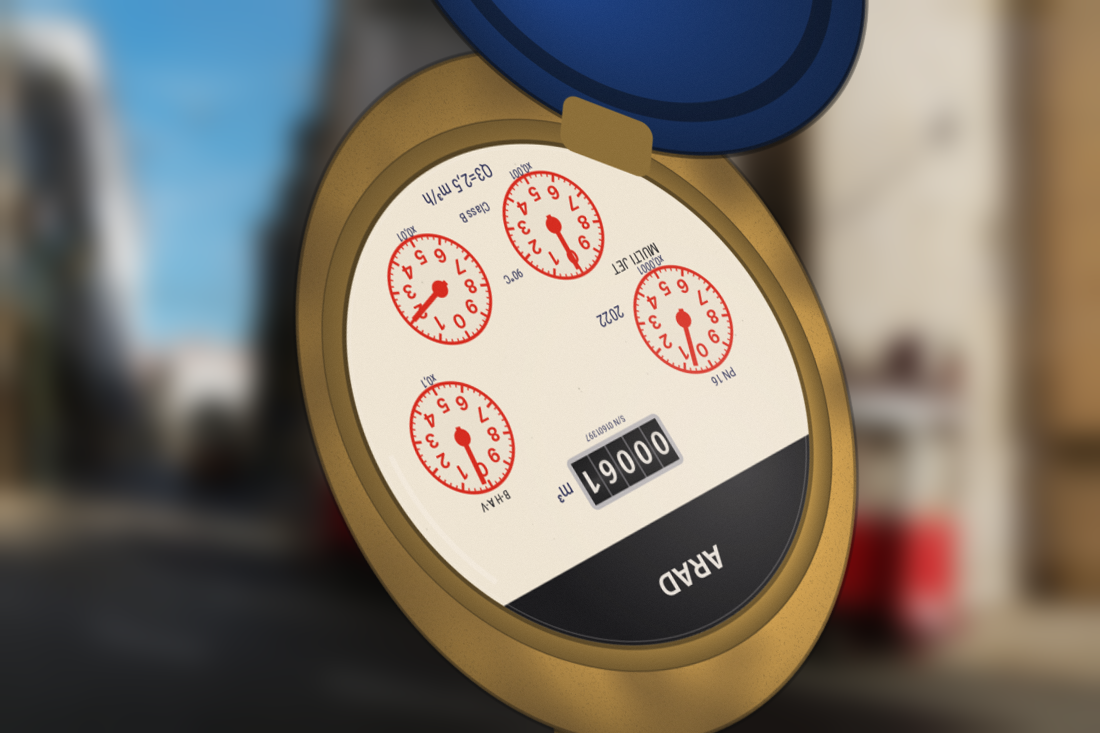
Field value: 61.0200
